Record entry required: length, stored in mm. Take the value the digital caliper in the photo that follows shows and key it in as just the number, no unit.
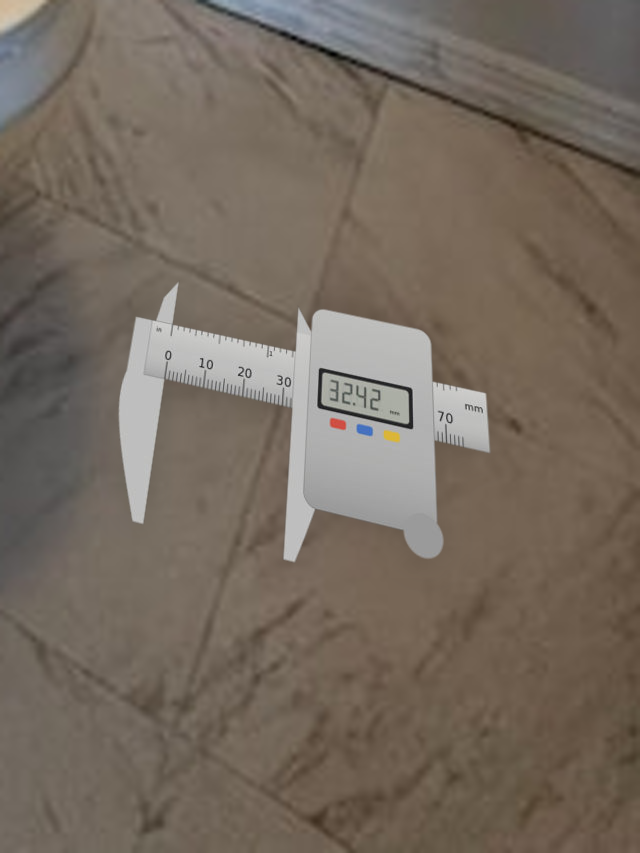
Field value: 32.42
